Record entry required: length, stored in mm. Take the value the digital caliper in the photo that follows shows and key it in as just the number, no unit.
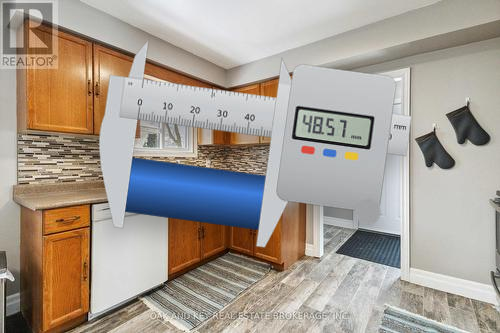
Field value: 48.57
